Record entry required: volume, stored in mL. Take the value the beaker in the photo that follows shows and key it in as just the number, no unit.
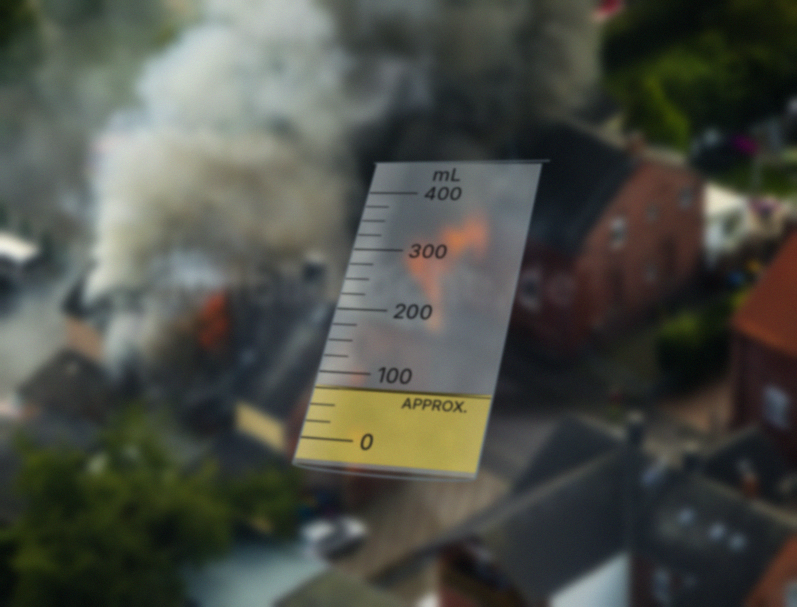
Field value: 75
